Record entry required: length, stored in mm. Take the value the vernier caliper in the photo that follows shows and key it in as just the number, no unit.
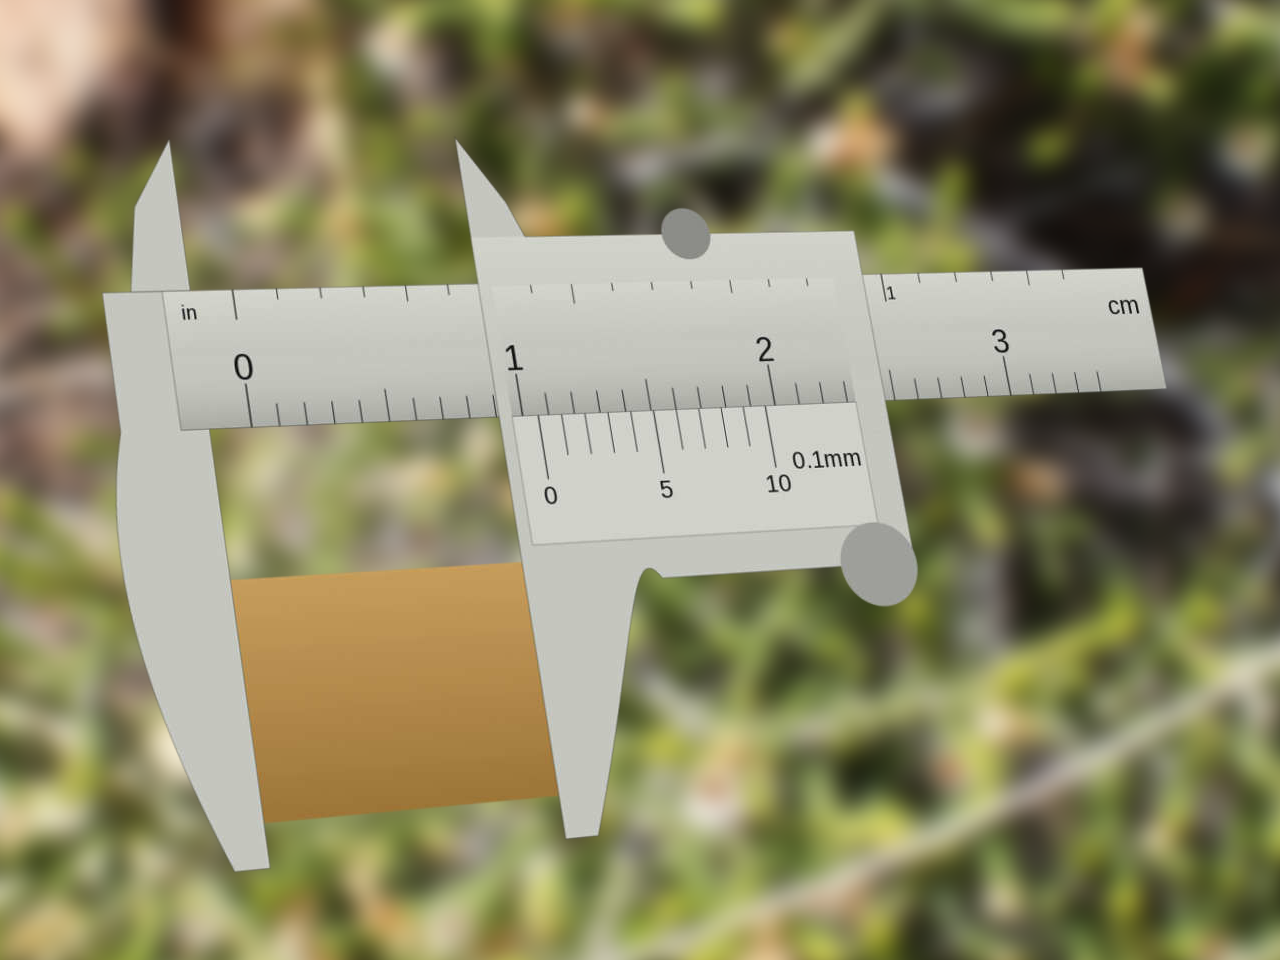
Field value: 10.6
